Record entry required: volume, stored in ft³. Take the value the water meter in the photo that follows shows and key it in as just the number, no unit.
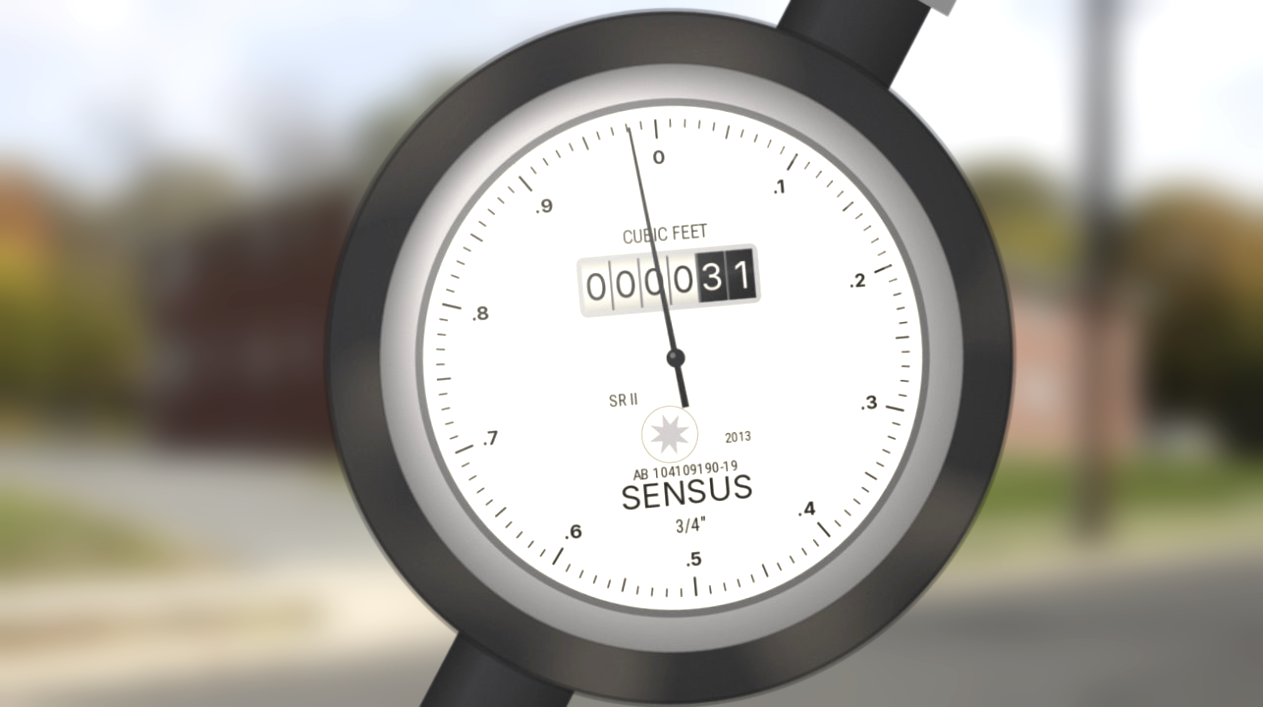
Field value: 30.98
